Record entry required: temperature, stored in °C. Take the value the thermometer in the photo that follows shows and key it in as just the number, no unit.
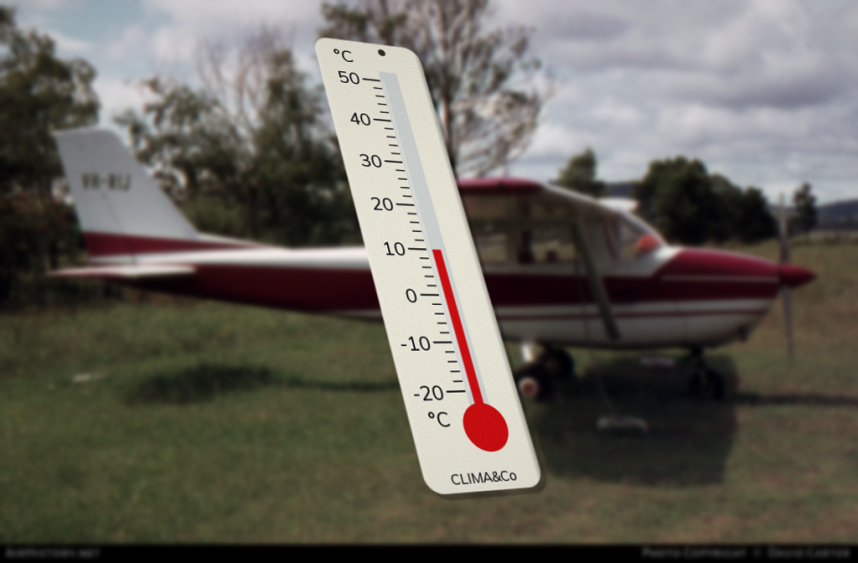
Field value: 10
